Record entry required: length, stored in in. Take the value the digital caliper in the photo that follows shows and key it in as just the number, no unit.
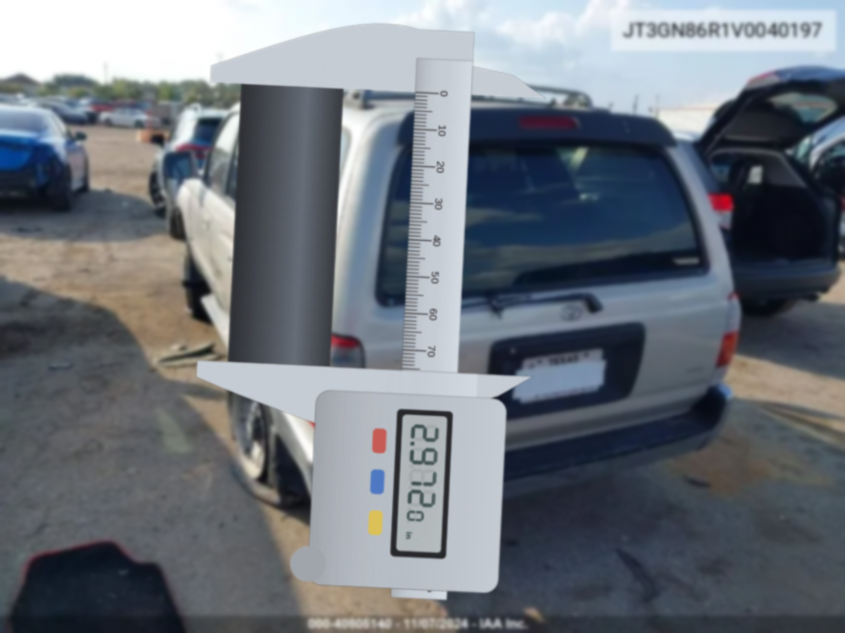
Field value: 2.9720
